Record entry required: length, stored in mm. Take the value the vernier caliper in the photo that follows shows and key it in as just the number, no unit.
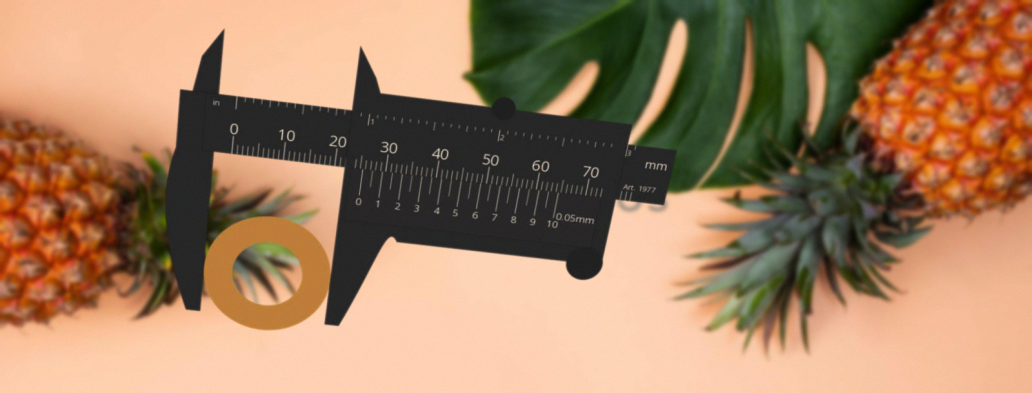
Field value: 25.5
